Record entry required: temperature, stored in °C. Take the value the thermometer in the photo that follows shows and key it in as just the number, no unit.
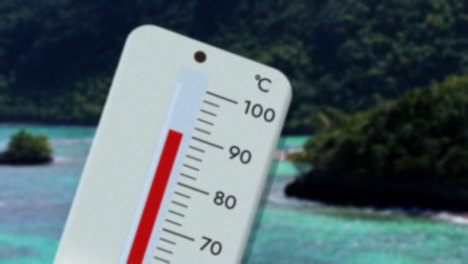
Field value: 90
